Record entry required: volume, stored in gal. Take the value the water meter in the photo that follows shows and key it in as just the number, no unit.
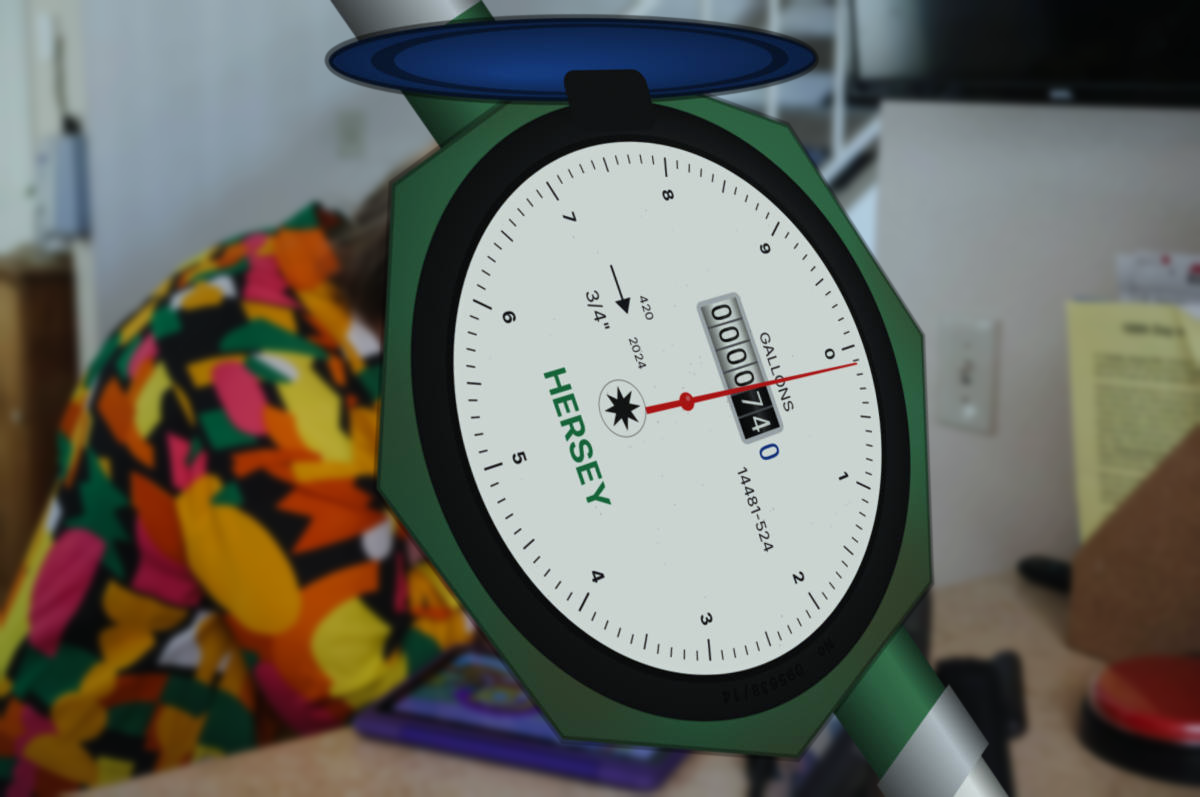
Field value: 740.1
